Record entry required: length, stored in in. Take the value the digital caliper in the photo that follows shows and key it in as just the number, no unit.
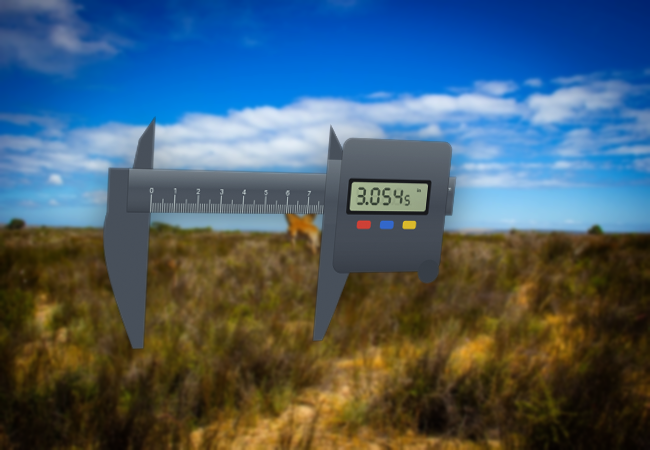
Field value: 3.0545
